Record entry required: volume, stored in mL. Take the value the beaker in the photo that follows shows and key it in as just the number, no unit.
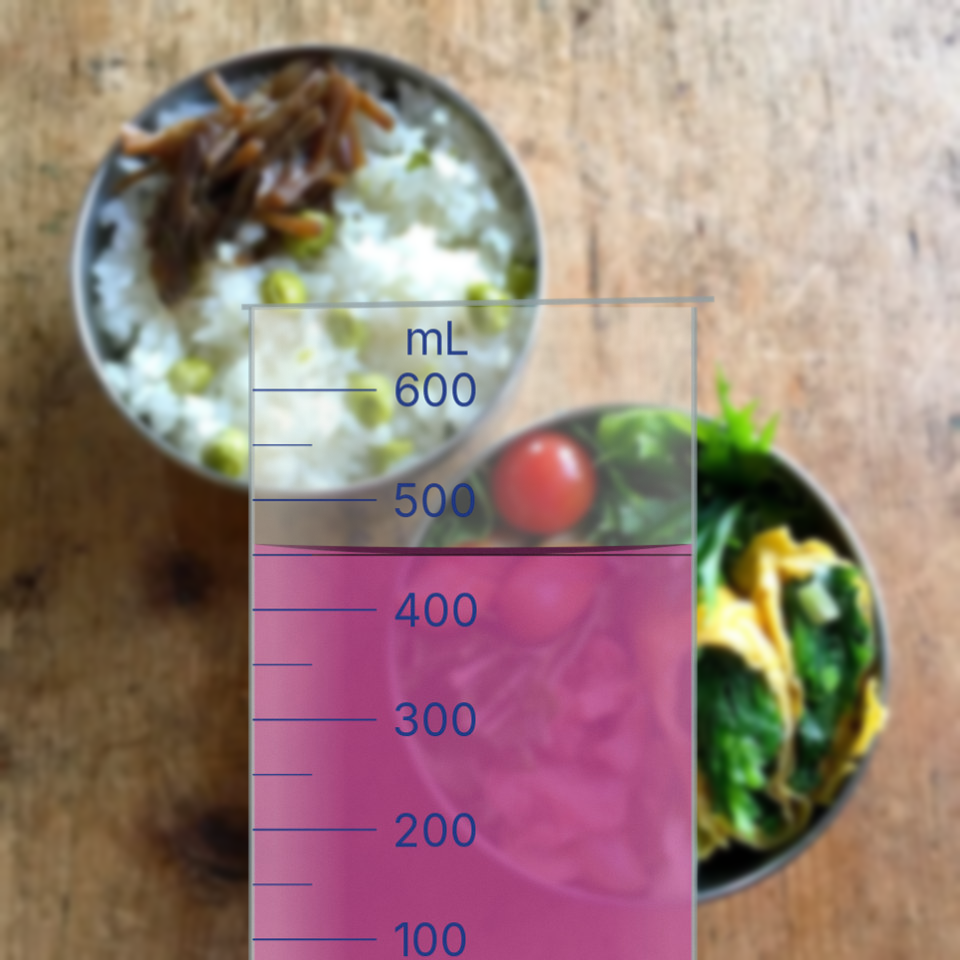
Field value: 450
